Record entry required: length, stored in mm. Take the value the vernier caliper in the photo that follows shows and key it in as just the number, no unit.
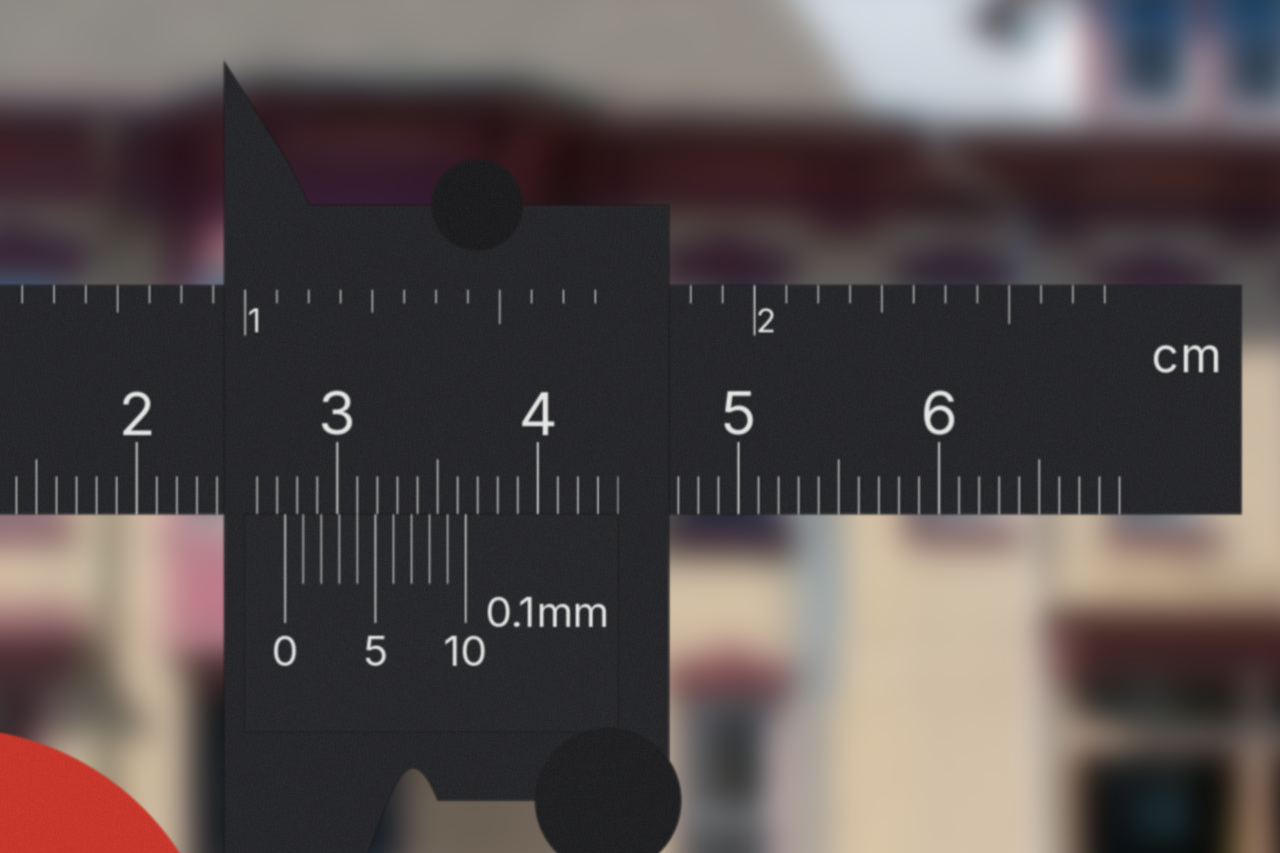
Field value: 27.4
